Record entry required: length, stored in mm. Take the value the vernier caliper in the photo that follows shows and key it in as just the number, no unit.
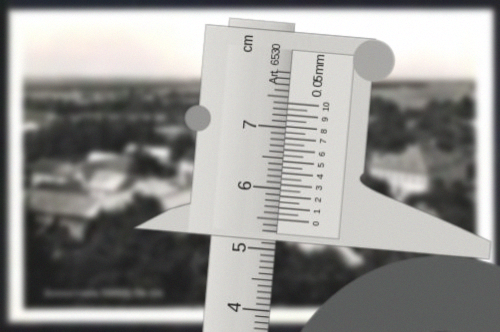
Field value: 55.0
